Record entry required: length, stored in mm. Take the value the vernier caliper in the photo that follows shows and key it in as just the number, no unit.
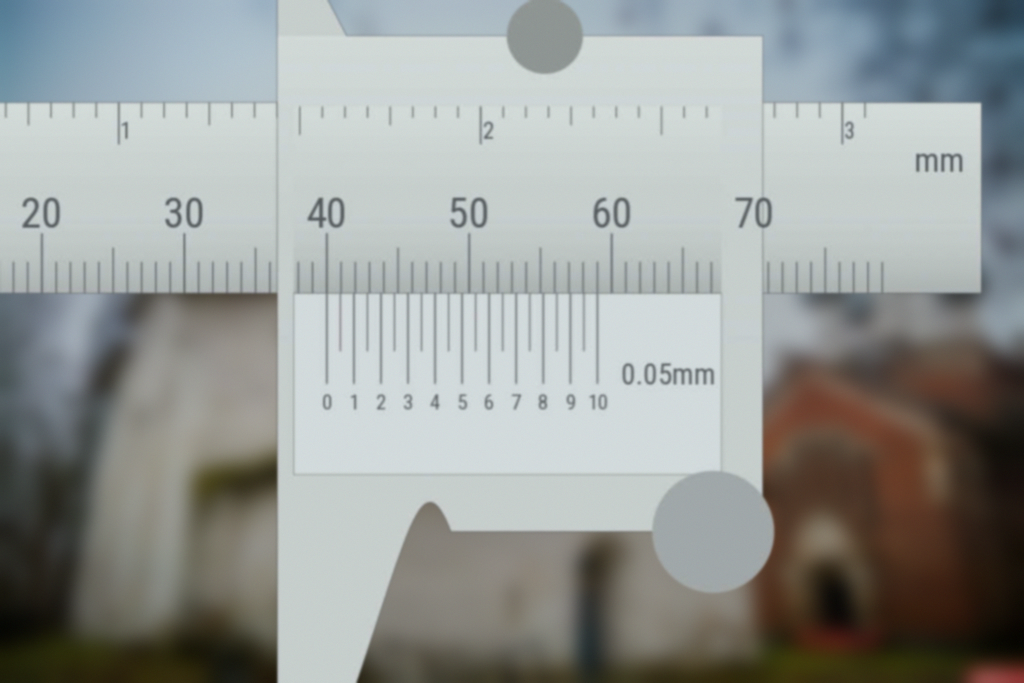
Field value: 40.0
